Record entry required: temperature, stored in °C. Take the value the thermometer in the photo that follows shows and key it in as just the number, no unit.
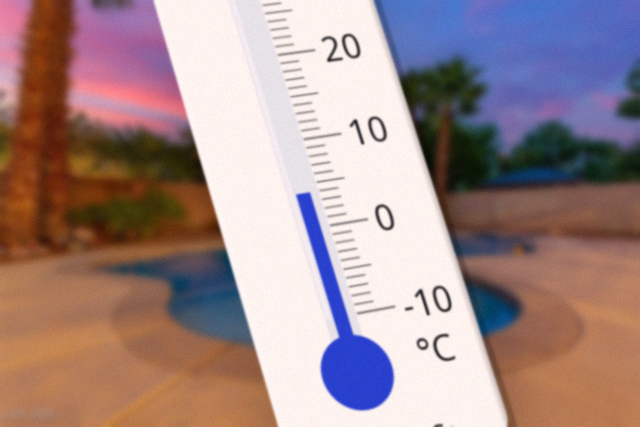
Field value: 4
